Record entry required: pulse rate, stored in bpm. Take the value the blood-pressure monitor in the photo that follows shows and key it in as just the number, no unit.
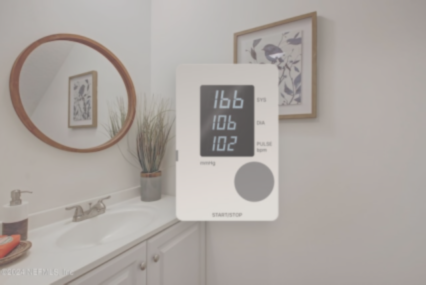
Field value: 102
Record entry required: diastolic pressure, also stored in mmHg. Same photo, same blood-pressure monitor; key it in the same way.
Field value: 106
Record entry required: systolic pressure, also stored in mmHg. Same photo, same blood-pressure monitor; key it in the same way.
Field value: 166
